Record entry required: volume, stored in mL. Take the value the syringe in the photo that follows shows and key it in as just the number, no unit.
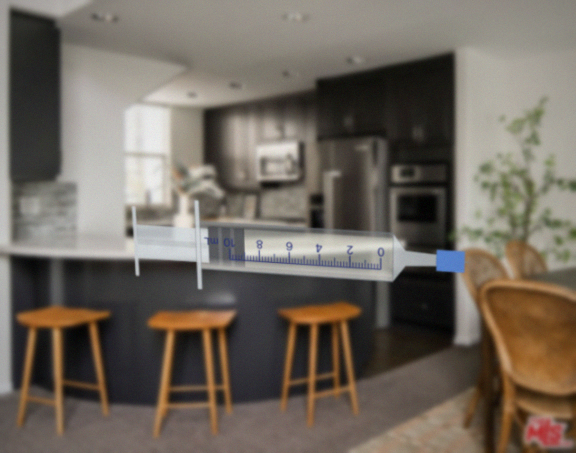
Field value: 9
